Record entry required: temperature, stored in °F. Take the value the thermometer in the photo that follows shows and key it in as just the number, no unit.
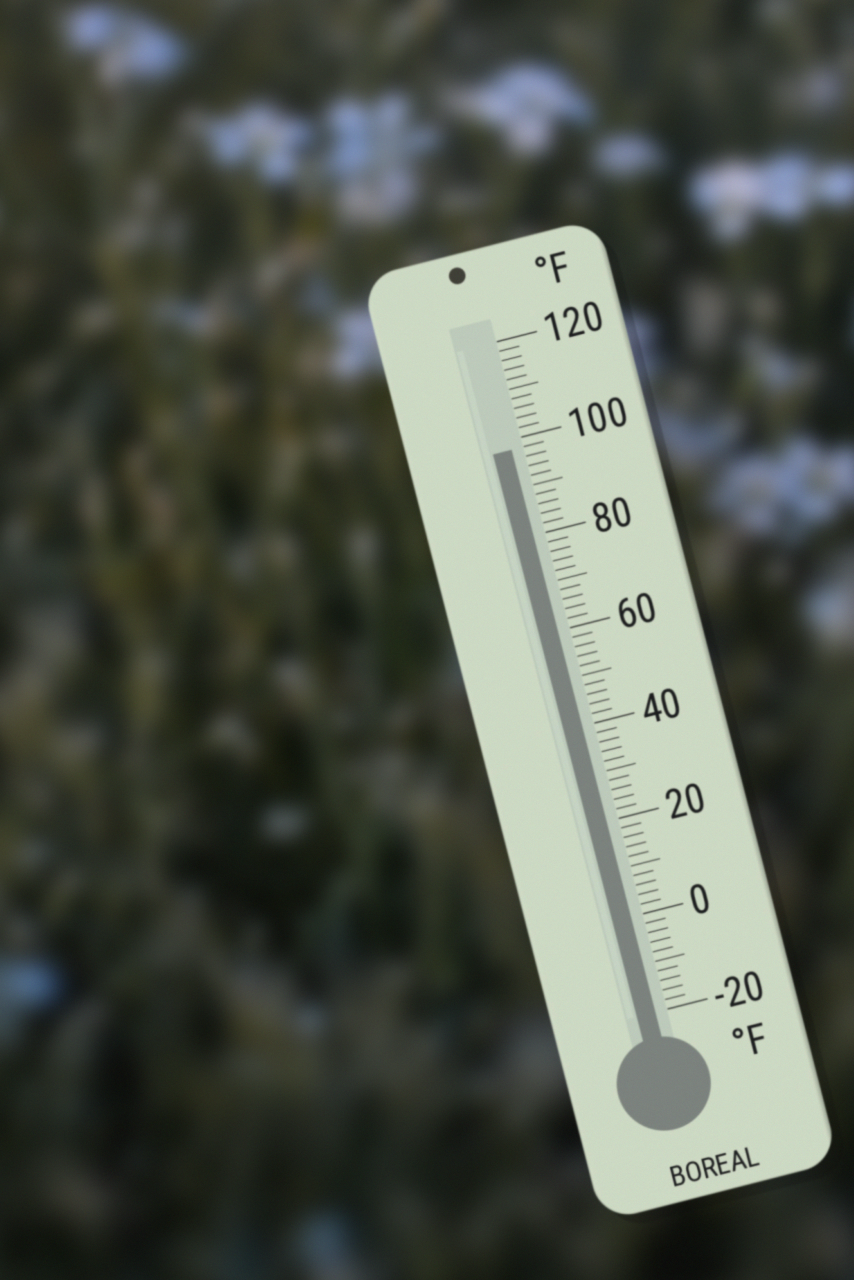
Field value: 98
